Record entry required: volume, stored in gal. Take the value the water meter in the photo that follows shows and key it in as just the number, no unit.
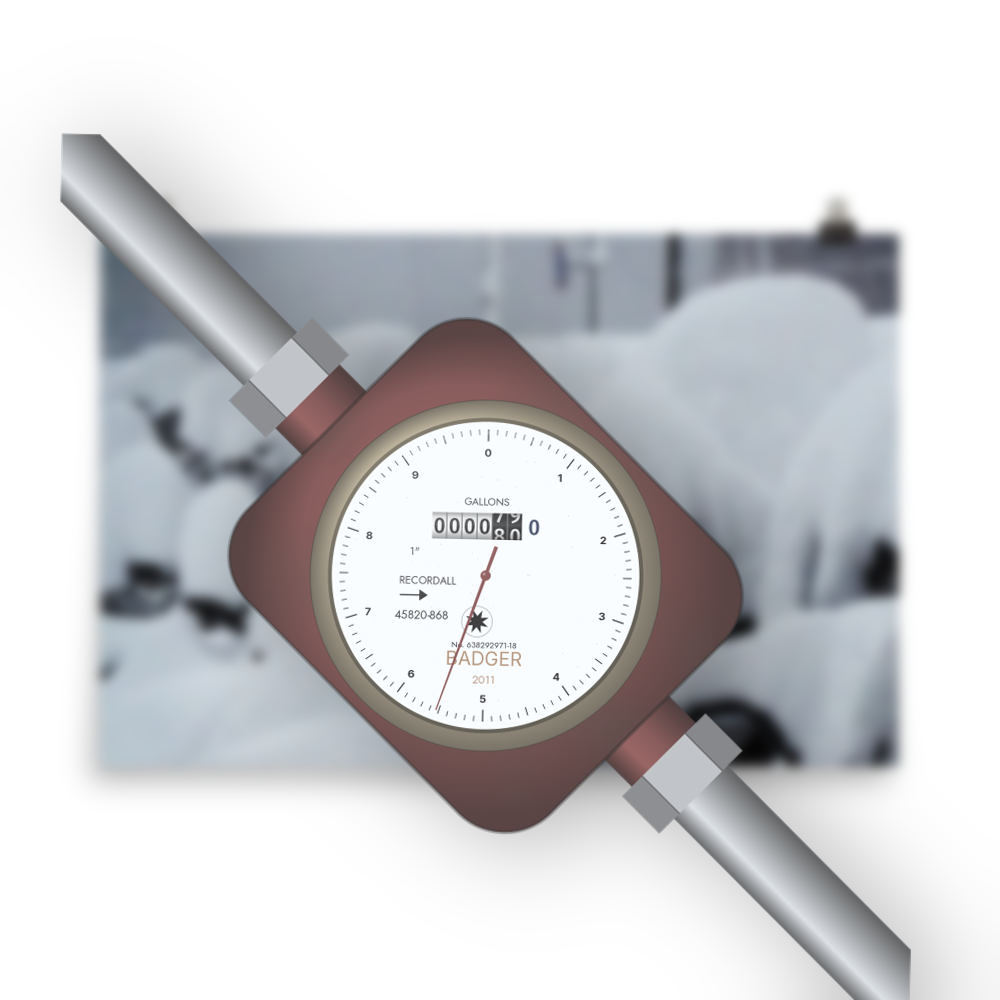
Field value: 795.5
